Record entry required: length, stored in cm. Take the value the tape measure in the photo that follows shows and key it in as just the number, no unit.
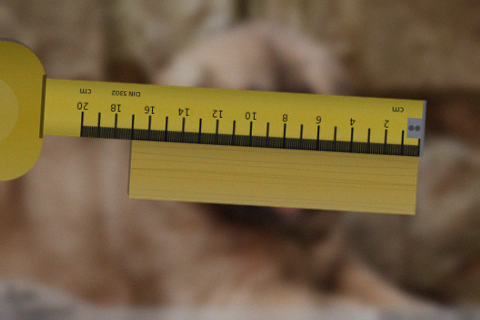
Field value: 17
